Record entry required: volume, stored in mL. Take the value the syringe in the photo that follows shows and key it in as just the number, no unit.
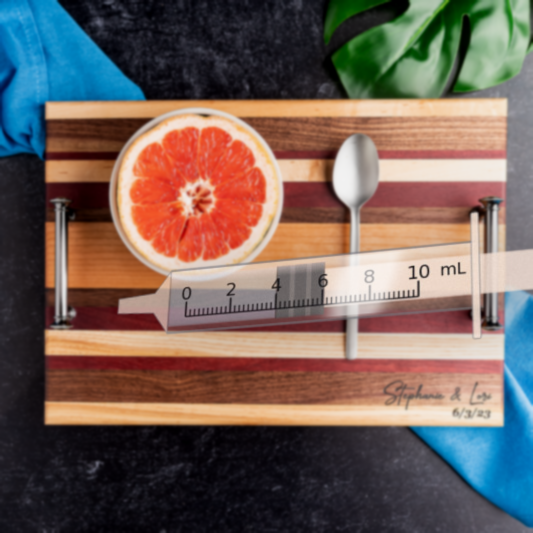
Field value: 4
